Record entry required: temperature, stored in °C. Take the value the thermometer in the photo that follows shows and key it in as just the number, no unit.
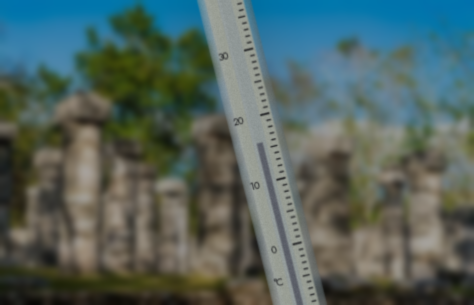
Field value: 16
